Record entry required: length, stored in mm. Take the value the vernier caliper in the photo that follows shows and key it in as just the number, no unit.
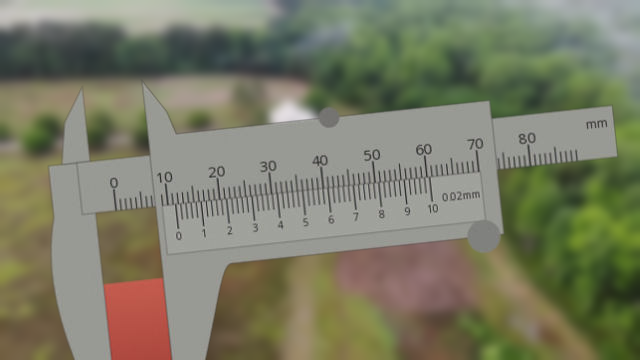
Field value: 11.5
